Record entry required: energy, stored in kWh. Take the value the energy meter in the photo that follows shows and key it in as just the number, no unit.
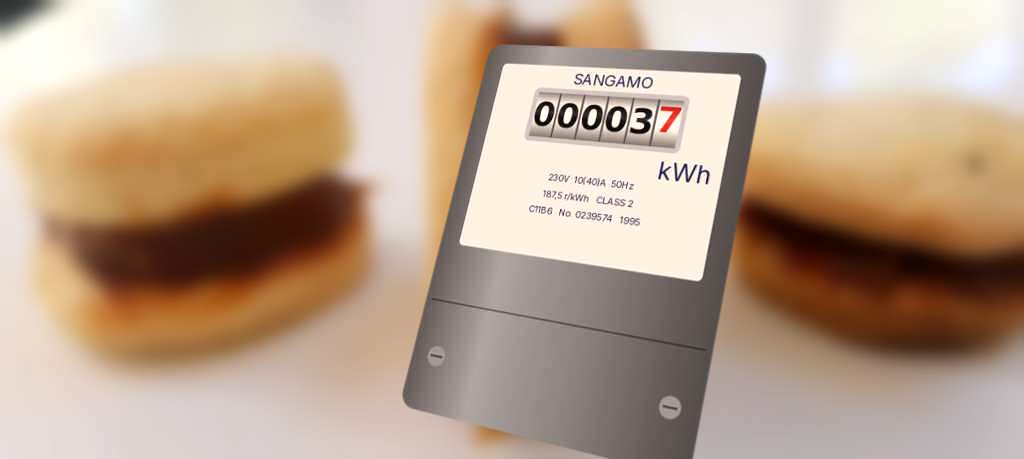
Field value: 3.7
